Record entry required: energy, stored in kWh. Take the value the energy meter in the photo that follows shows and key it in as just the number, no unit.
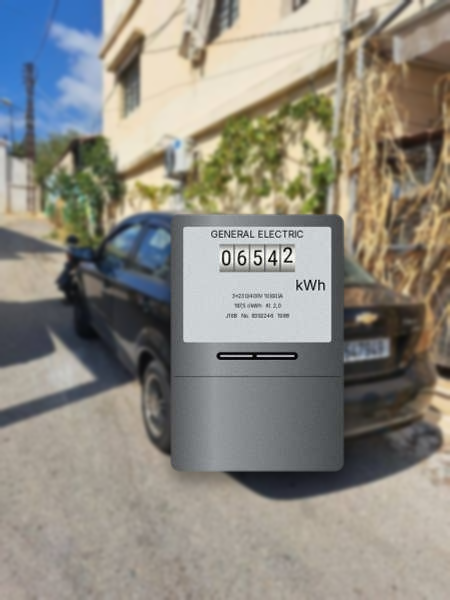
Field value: 6542
